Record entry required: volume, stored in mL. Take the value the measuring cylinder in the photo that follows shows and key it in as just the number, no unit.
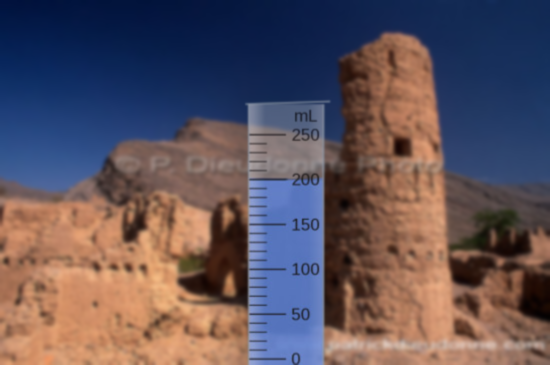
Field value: 200
